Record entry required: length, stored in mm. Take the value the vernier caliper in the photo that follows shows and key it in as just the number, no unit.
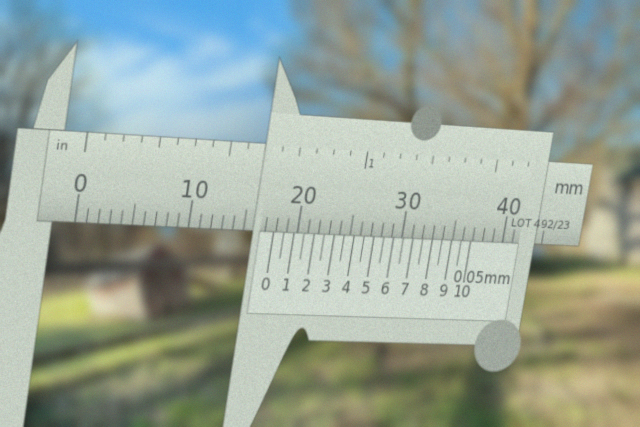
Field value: 17.8
